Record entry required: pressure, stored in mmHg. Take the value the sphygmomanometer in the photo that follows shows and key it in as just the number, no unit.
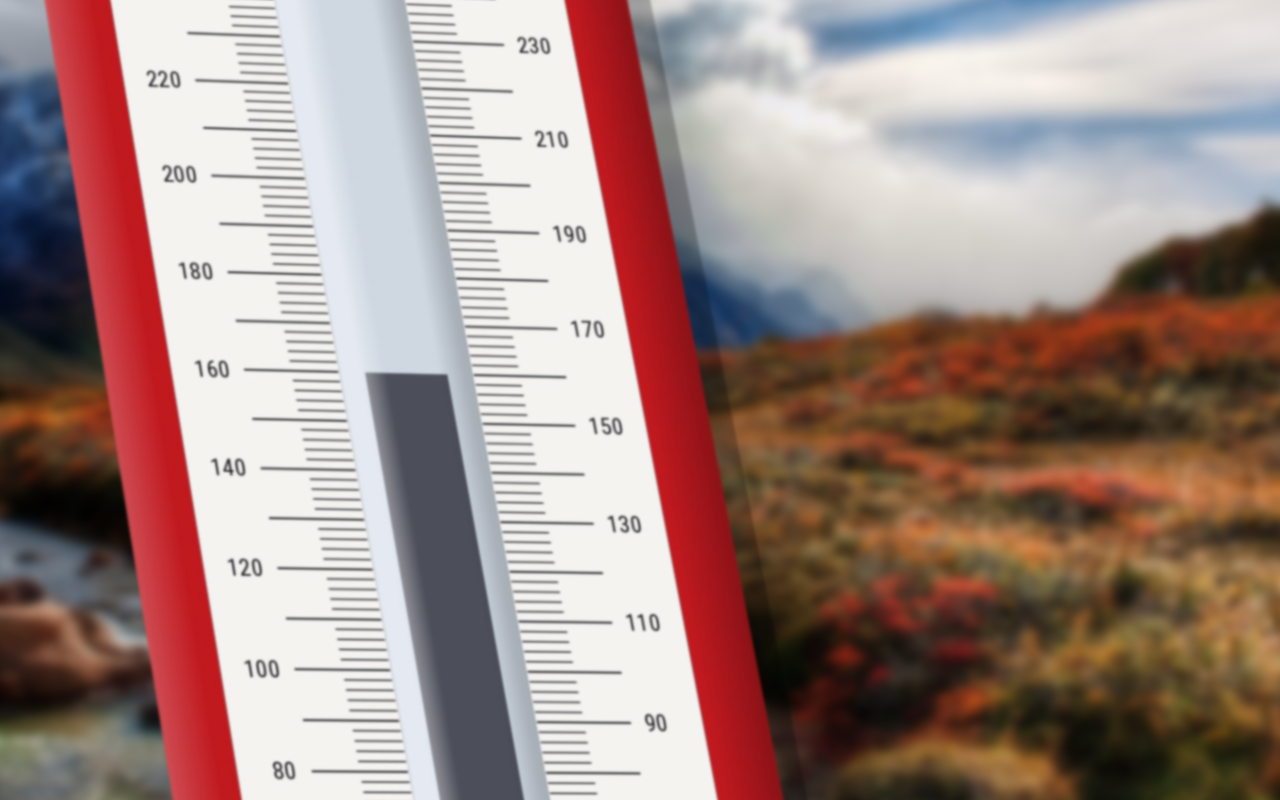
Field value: 160
